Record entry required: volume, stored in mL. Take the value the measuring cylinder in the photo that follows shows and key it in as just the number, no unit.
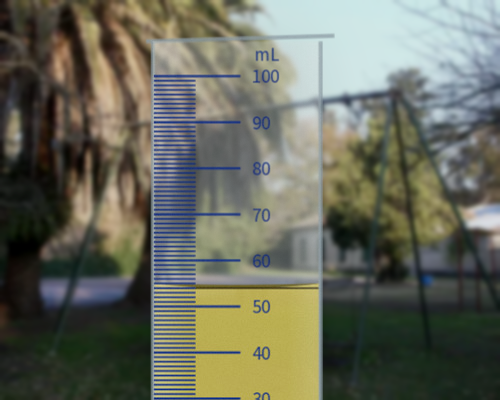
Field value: 54
